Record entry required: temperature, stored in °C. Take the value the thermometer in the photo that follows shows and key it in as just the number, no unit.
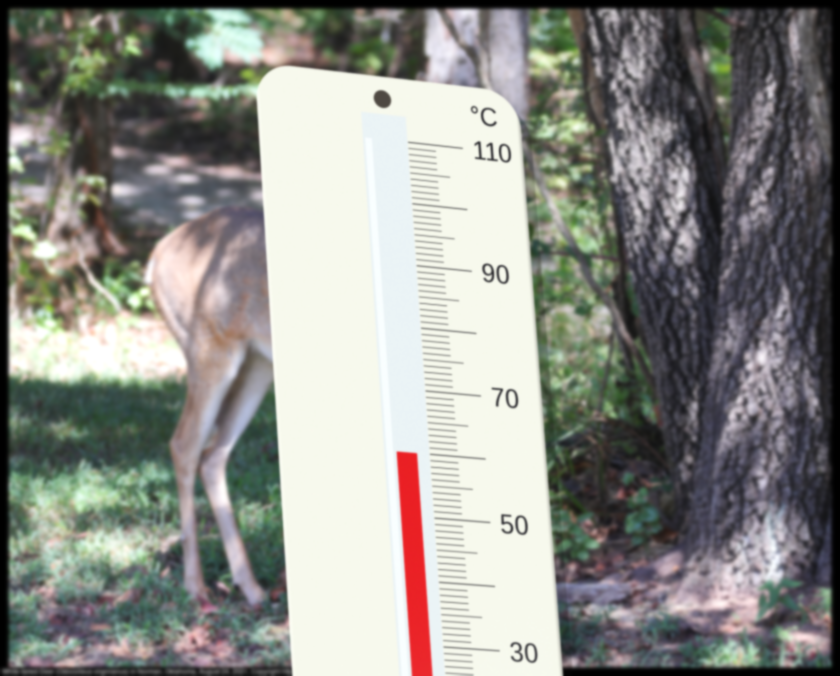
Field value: 60
